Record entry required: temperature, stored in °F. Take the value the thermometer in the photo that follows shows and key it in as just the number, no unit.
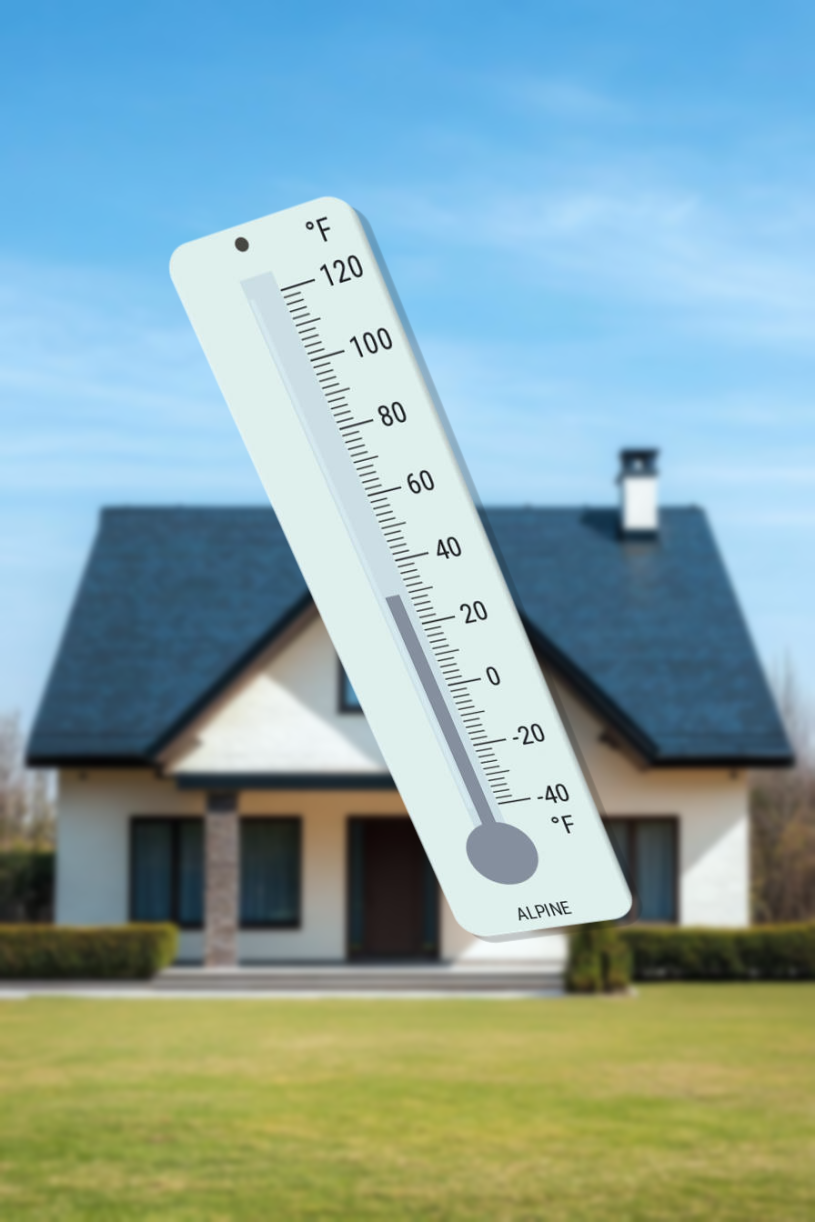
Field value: 30
